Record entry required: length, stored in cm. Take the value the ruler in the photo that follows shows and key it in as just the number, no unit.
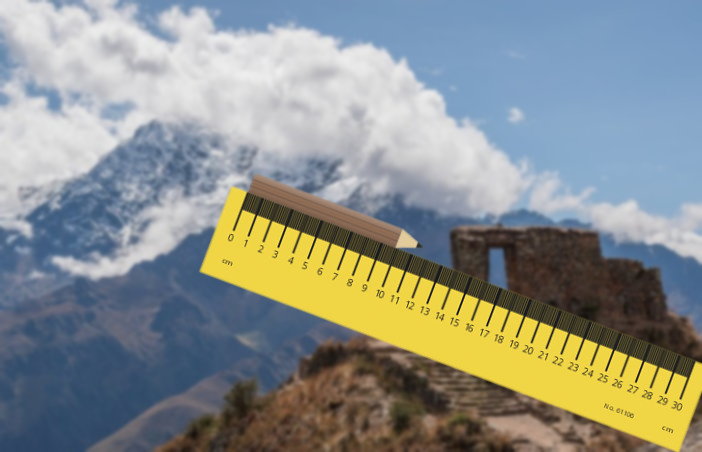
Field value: 11.5
